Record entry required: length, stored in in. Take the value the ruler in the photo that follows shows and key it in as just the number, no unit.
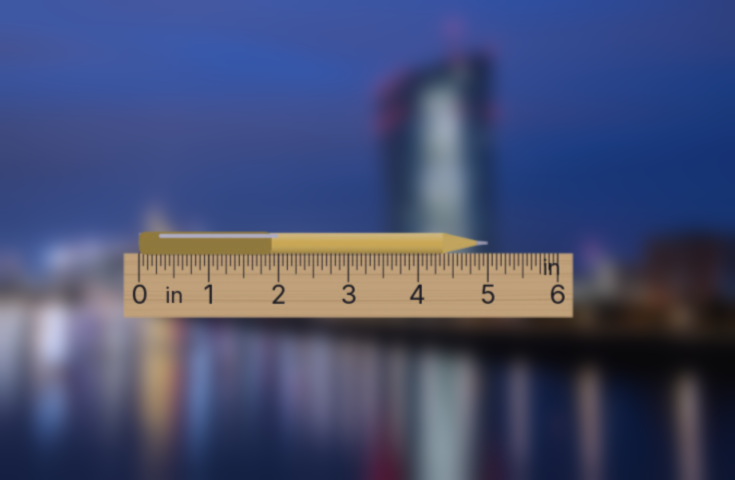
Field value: 5
